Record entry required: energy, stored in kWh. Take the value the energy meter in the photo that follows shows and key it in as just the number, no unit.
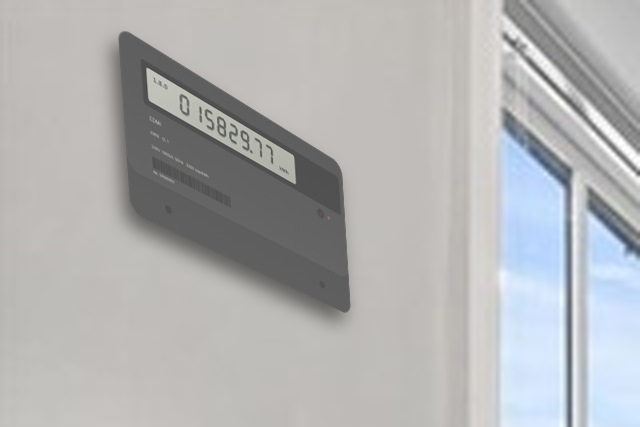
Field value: 15829.77
